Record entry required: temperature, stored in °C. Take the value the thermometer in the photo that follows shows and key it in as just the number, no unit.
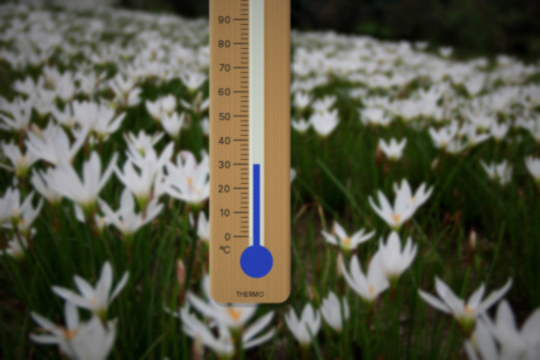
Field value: 30
